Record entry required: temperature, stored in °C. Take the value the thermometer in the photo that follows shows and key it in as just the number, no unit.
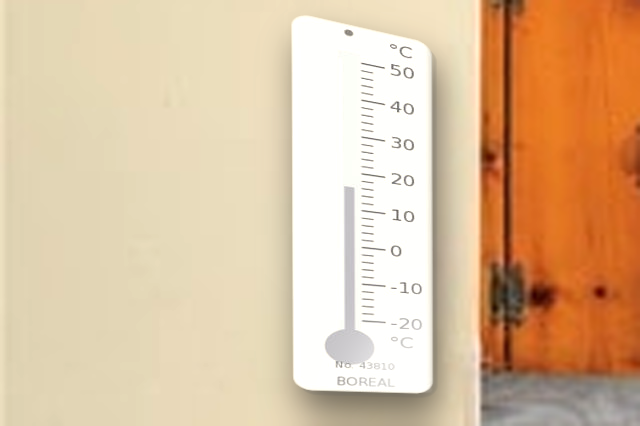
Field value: 16
